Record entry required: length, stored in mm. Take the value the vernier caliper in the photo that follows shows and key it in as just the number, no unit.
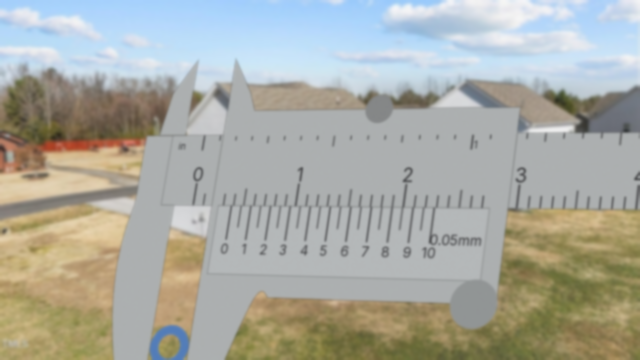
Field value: 3.8
